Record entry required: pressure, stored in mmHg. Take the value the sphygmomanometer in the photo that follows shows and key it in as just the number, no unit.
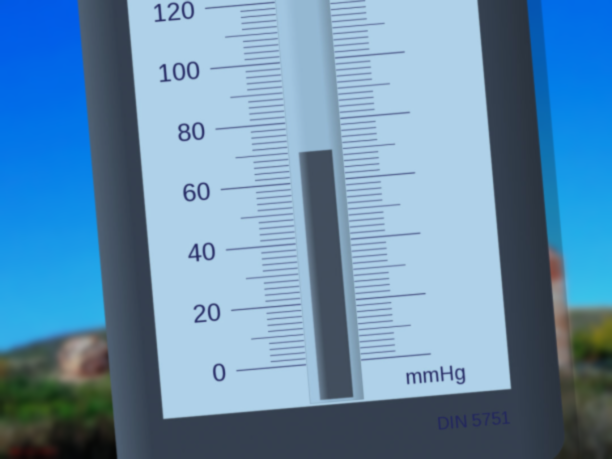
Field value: 70
